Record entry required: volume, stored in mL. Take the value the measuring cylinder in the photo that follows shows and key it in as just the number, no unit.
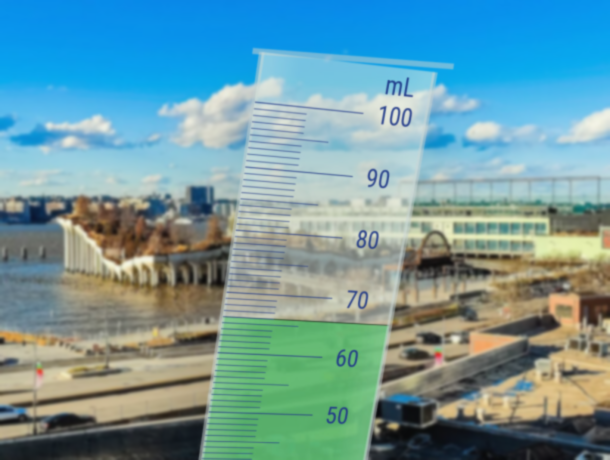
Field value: 66
